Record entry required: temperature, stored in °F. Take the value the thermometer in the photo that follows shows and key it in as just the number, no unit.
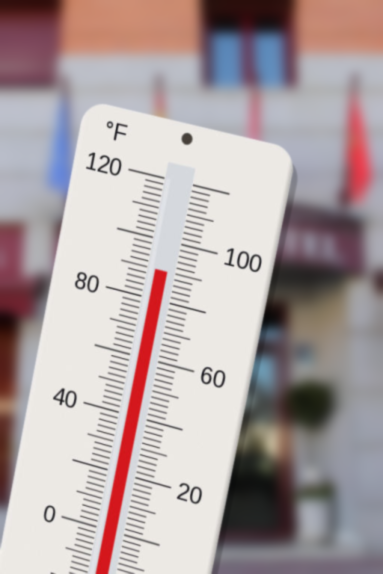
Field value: 90
